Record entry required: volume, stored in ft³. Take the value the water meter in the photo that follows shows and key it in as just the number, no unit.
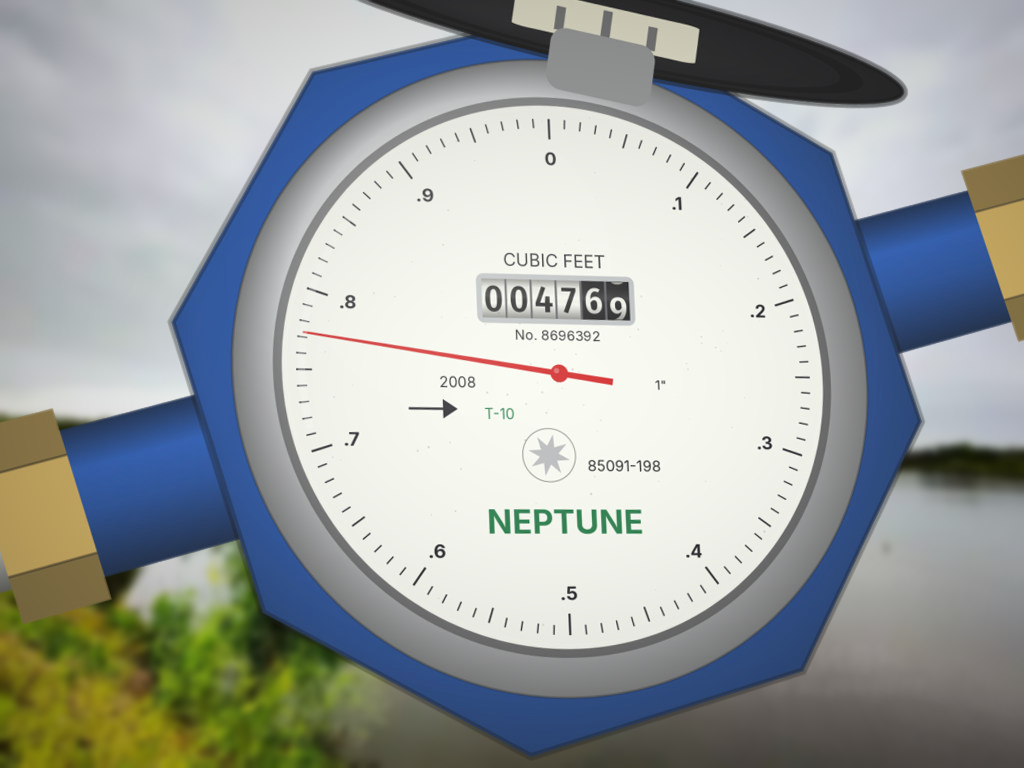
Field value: 4768.77
